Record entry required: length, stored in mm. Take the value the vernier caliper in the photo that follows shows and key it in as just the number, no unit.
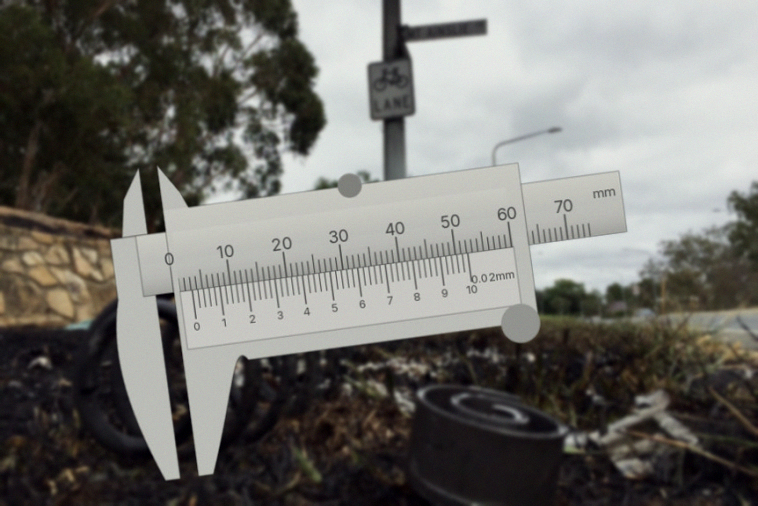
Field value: 3.2
